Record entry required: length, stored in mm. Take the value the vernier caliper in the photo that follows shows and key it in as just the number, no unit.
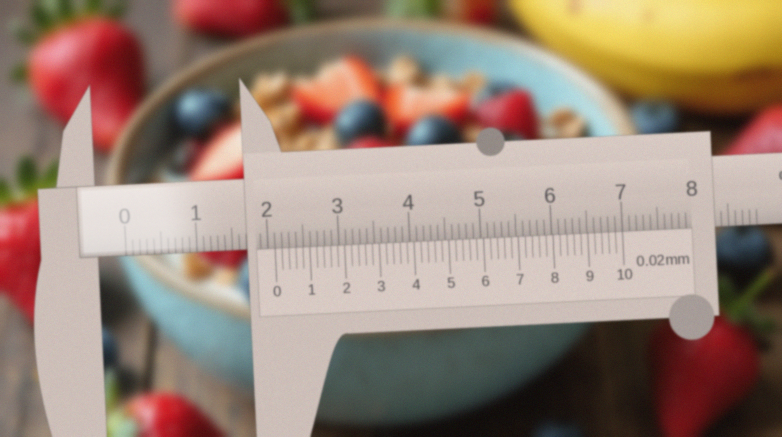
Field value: 21.0
